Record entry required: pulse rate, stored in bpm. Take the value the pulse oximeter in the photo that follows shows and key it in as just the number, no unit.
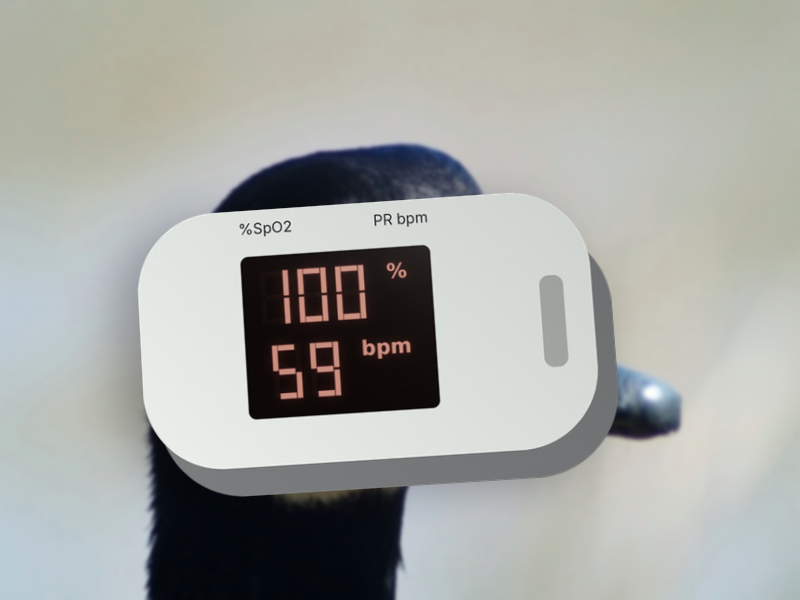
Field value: 59
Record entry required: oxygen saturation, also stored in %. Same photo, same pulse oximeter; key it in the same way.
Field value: 100
